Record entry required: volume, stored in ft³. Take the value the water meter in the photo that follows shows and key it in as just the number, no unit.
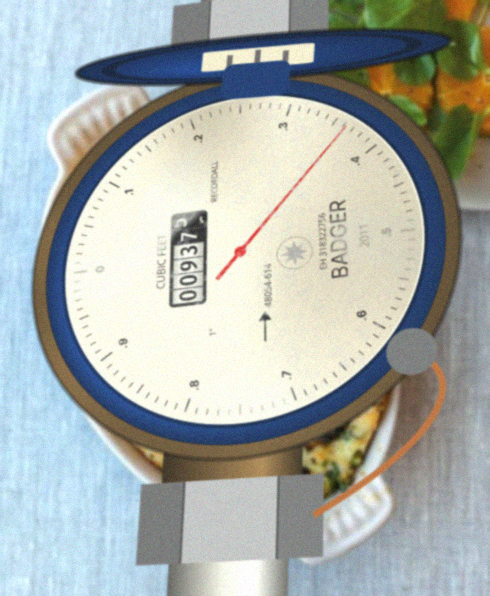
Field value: 9375.36
